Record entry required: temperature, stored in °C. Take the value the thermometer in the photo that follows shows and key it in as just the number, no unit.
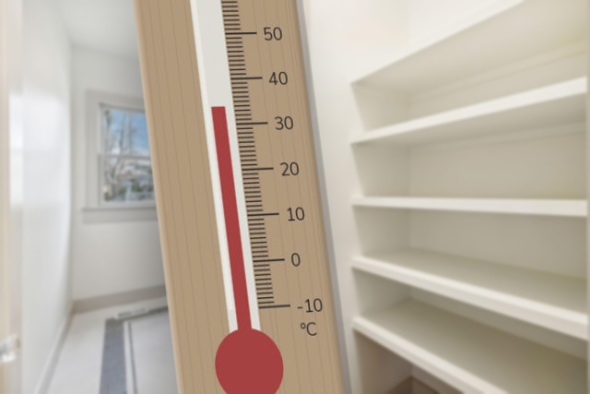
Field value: 34
